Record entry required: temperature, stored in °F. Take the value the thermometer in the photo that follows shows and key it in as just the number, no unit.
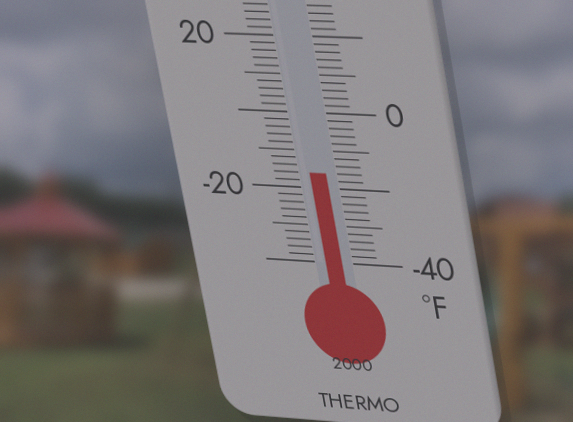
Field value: -16
